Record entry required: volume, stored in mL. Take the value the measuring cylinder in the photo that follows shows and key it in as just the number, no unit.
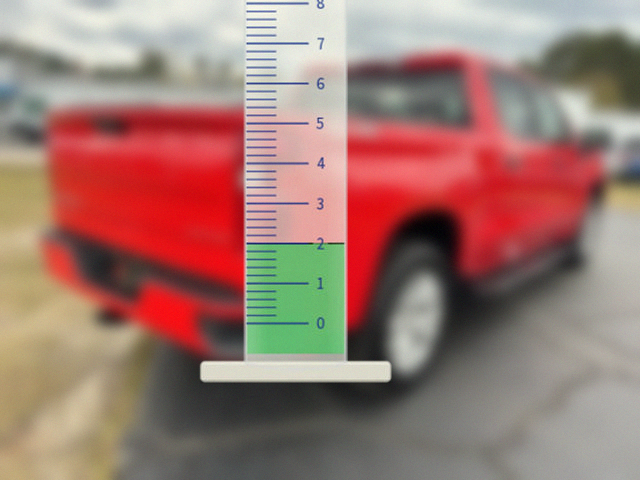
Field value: 2
